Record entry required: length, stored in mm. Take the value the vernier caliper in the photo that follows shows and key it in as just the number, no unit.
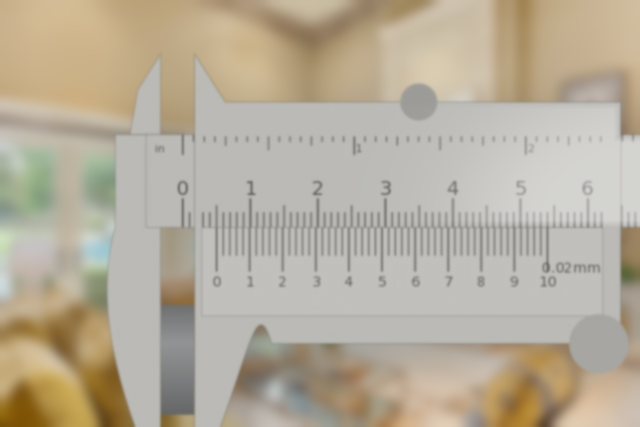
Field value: 5.0
